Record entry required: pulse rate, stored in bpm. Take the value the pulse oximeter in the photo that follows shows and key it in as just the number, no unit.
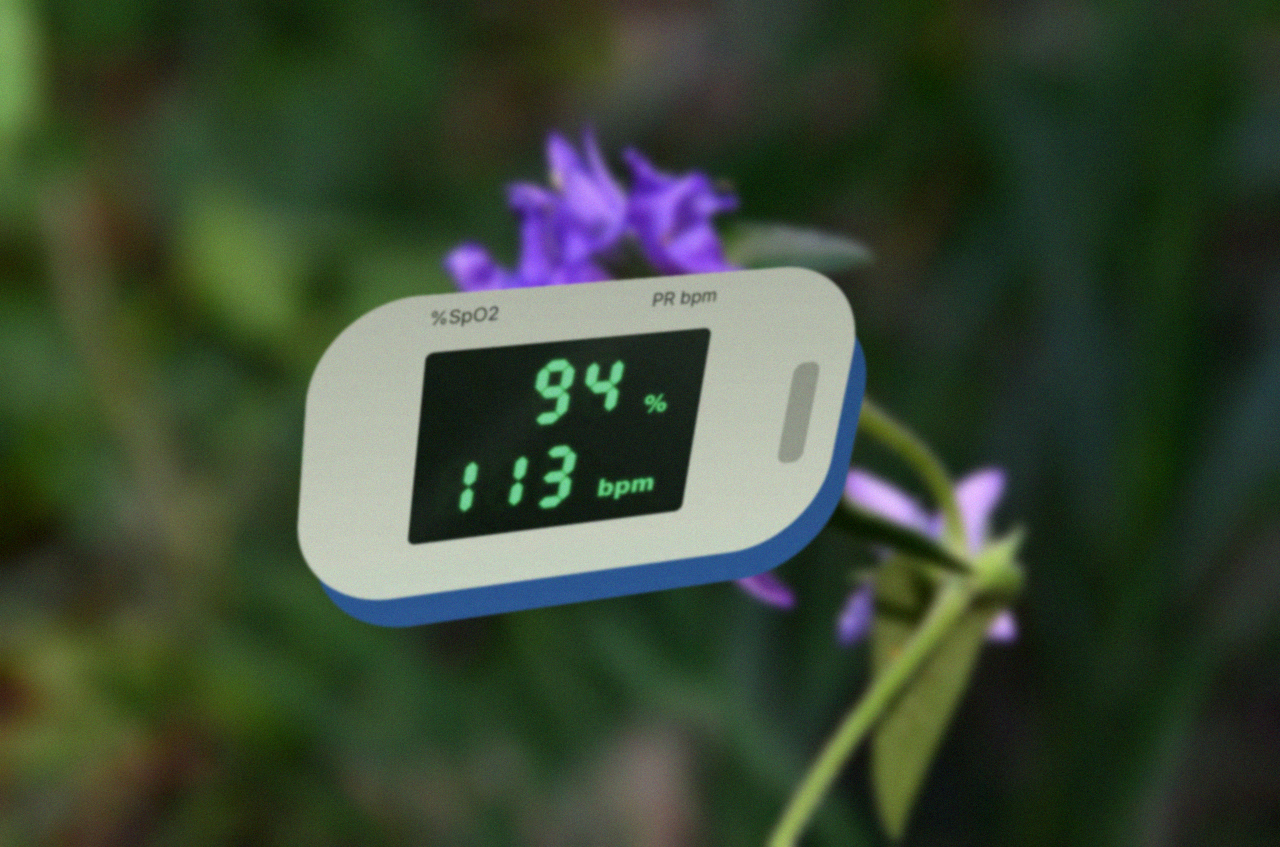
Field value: 113
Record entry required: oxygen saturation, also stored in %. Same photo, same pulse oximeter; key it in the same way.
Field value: 94
